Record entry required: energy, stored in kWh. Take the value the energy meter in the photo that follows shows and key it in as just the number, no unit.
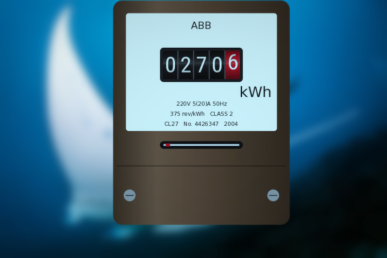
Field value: 270.6
